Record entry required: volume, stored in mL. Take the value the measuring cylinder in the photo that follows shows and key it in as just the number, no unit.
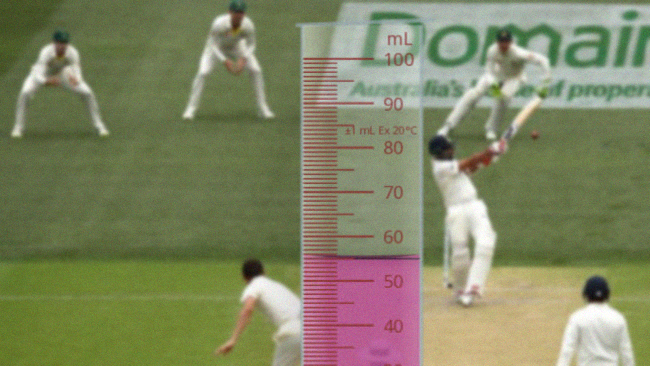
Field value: 55
